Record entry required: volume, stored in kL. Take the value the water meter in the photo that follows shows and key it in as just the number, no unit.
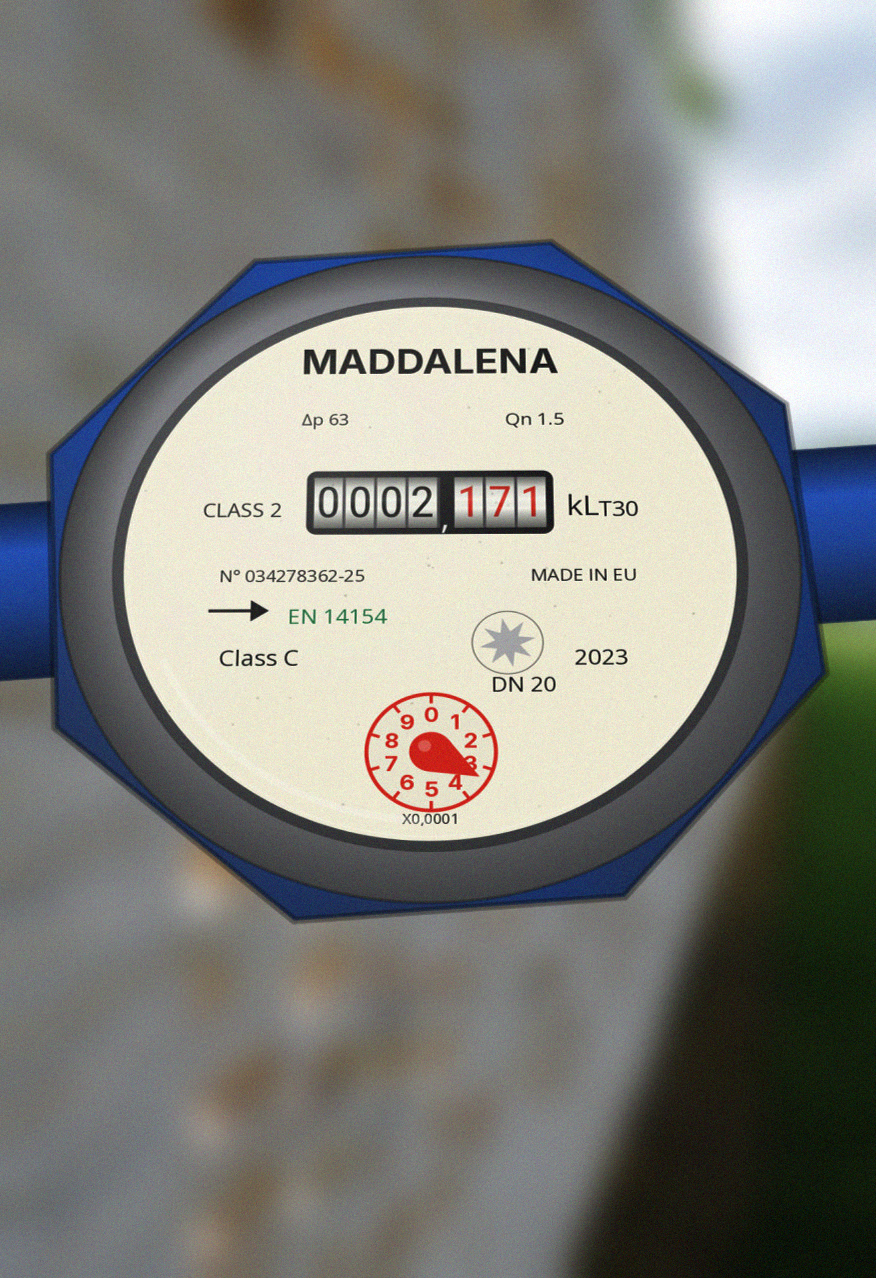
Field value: 2.1713
